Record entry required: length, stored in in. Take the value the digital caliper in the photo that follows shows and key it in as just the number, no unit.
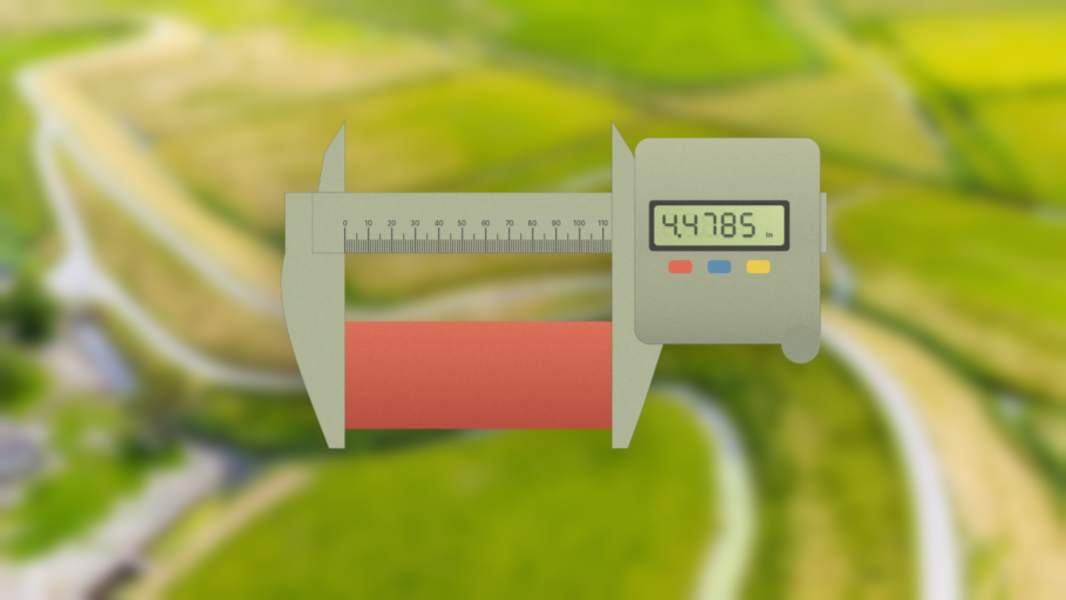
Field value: 4.4785
